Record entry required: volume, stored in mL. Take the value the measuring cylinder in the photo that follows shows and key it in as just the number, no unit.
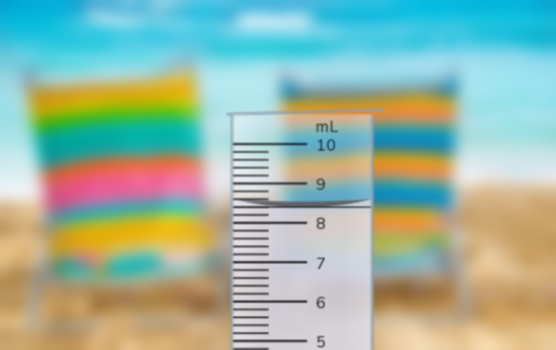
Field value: 8.4
